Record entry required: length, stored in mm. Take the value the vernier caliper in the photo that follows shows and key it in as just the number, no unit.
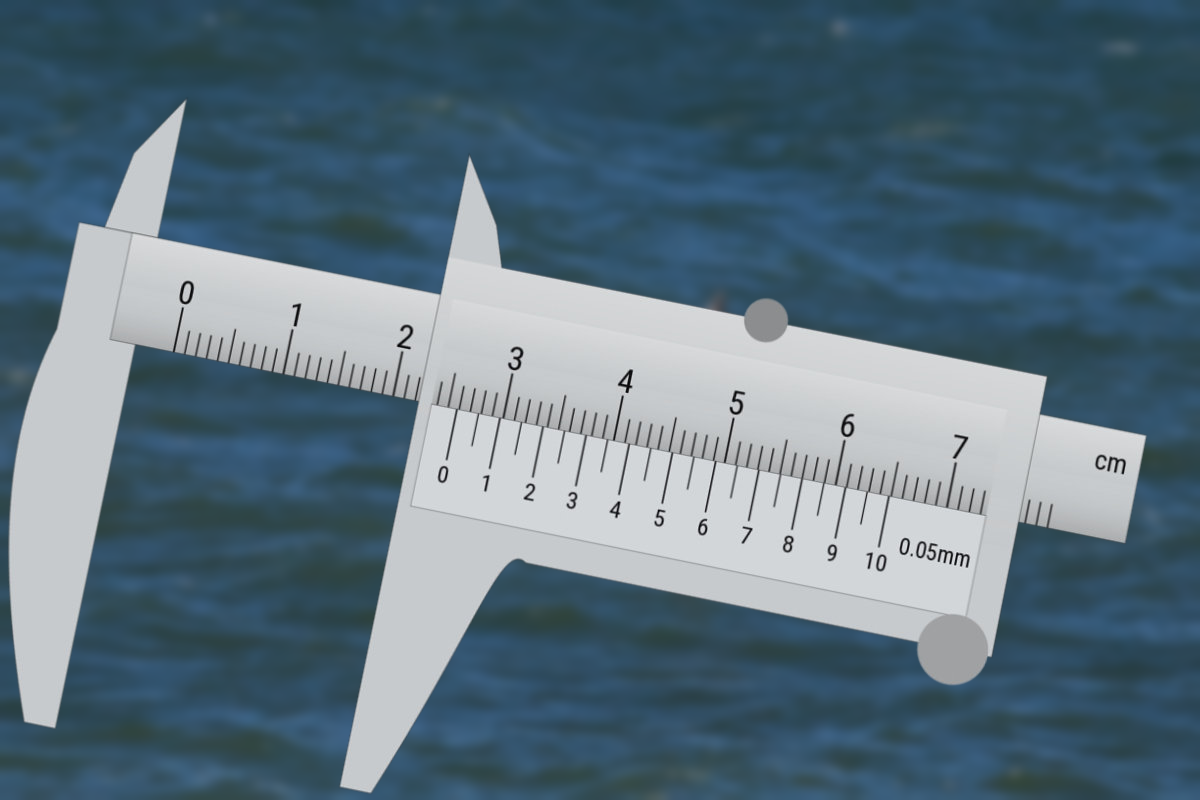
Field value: 25.8
